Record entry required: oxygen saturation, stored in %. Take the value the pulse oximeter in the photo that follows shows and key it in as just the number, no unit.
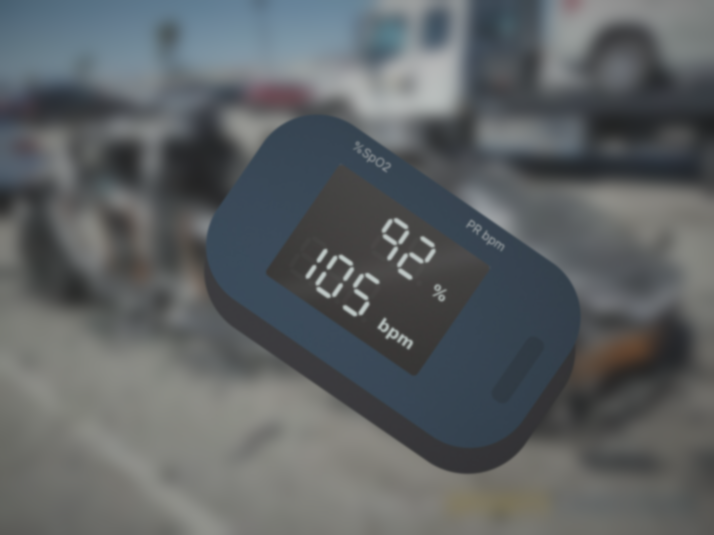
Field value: 92
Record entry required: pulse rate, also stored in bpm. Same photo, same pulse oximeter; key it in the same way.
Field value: 105
